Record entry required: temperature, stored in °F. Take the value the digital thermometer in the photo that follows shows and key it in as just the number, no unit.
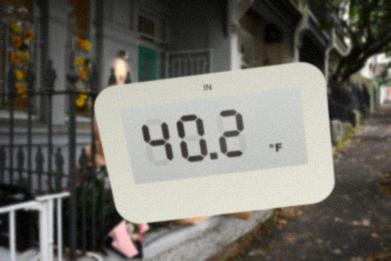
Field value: 40.2
